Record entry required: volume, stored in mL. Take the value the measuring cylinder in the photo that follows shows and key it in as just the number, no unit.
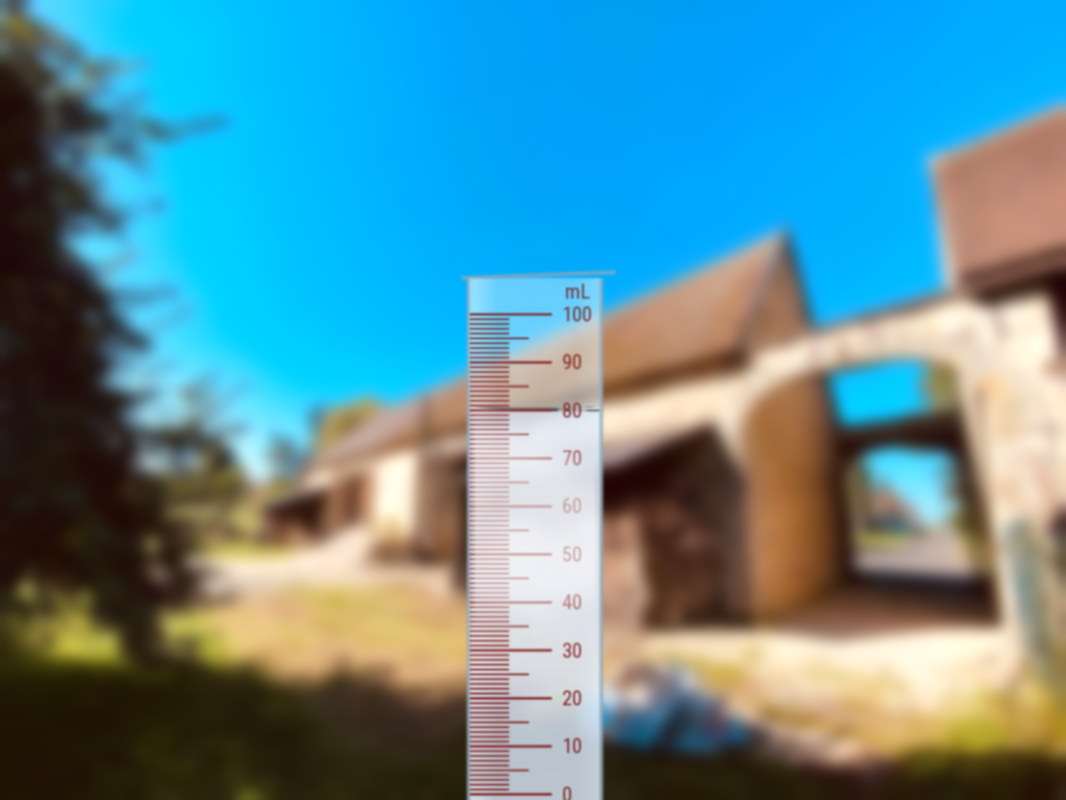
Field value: 80
